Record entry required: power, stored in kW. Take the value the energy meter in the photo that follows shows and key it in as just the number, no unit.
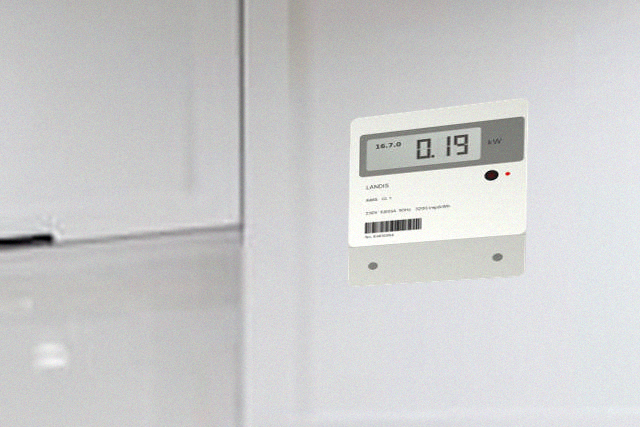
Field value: 0.19
